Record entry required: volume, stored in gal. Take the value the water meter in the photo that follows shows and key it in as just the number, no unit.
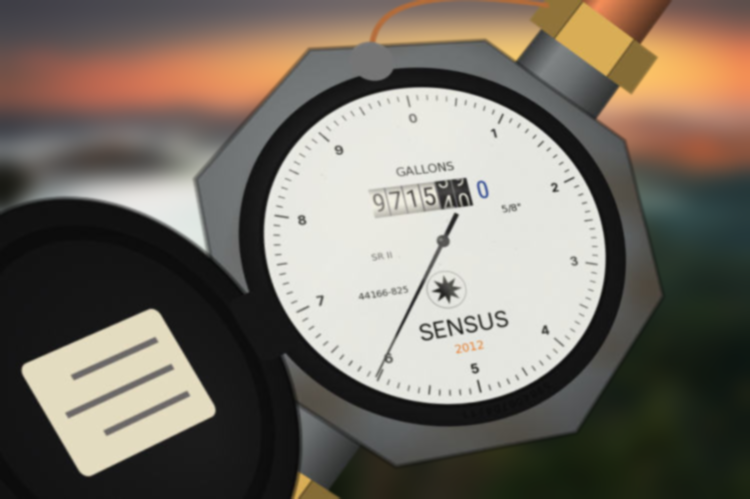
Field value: 9715396.0
